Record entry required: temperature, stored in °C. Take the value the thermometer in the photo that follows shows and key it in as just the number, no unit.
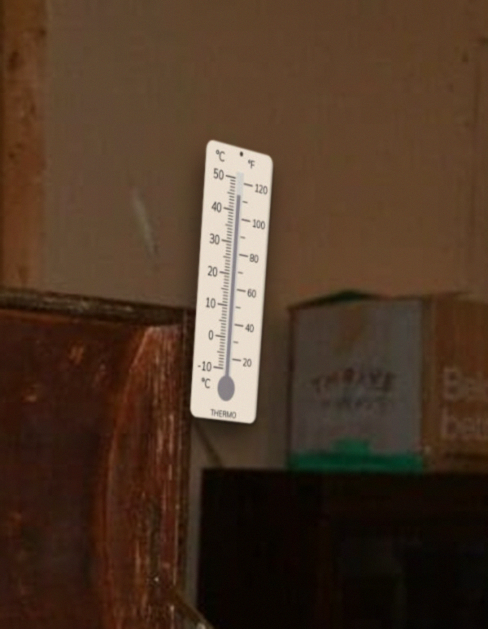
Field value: 45
